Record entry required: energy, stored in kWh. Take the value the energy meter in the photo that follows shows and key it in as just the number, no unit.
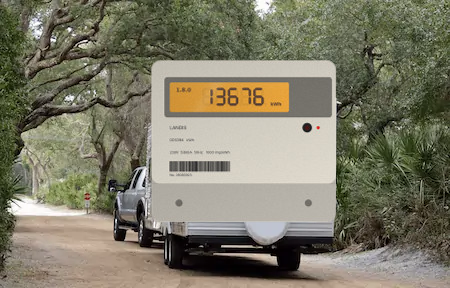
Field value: 13676
